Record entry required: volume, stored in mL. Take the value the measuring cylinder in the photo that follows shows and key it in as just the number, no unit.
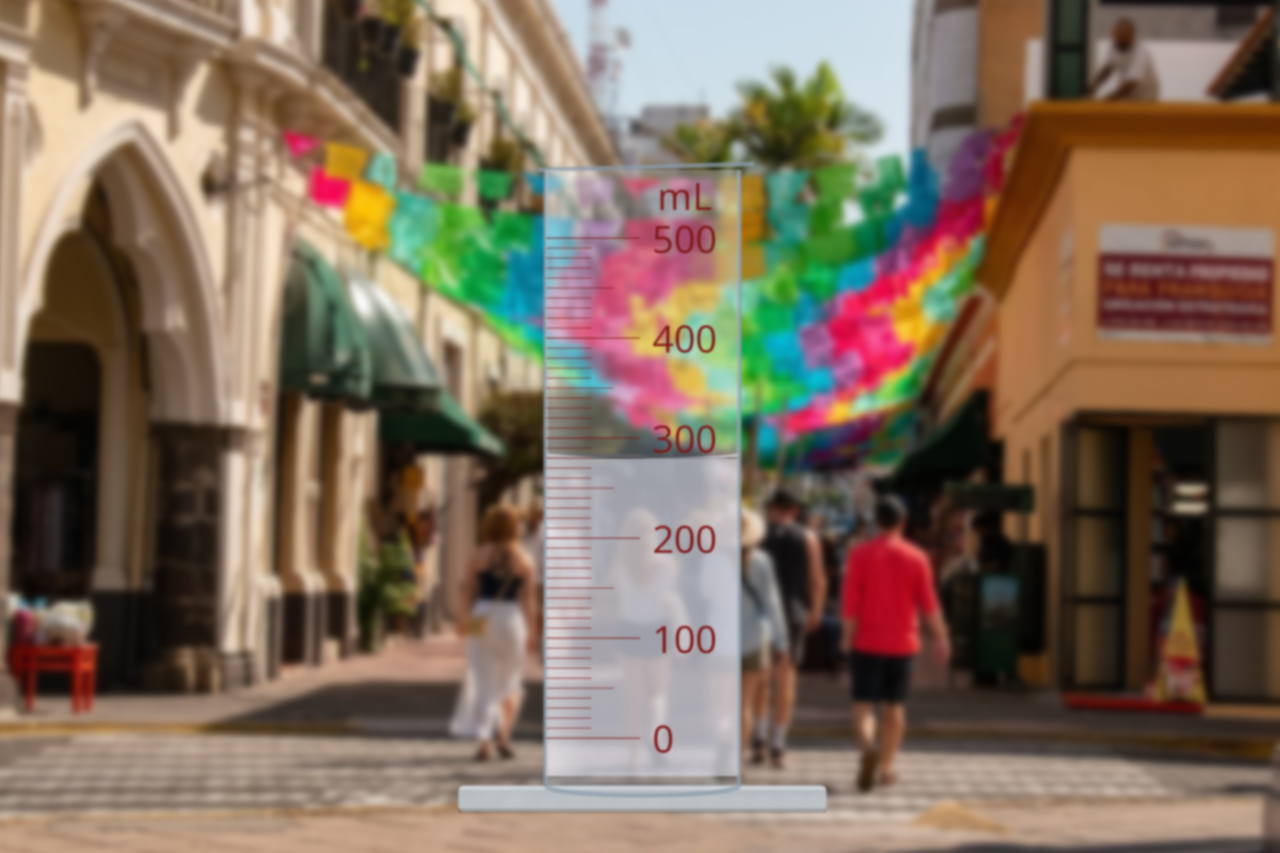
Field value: 280
